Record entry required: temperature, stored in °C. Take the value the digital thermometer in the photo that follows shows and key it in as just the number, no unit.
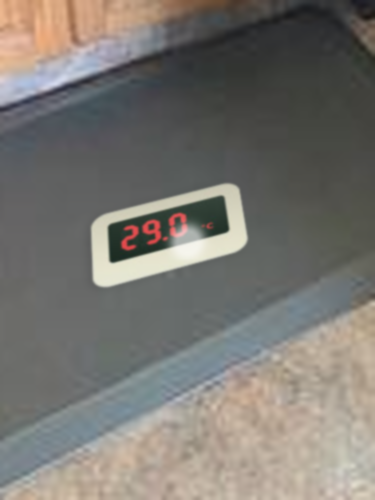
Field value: 29.0
